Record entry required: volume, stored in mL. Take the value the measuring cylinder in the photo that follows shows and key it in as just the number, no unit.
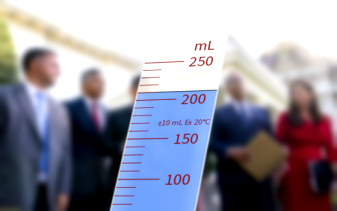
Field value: 210
